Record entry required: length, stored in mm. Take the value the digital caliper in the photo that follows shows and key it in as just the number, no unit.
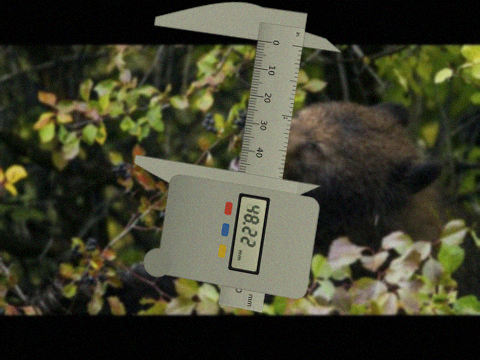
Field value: 48.22
